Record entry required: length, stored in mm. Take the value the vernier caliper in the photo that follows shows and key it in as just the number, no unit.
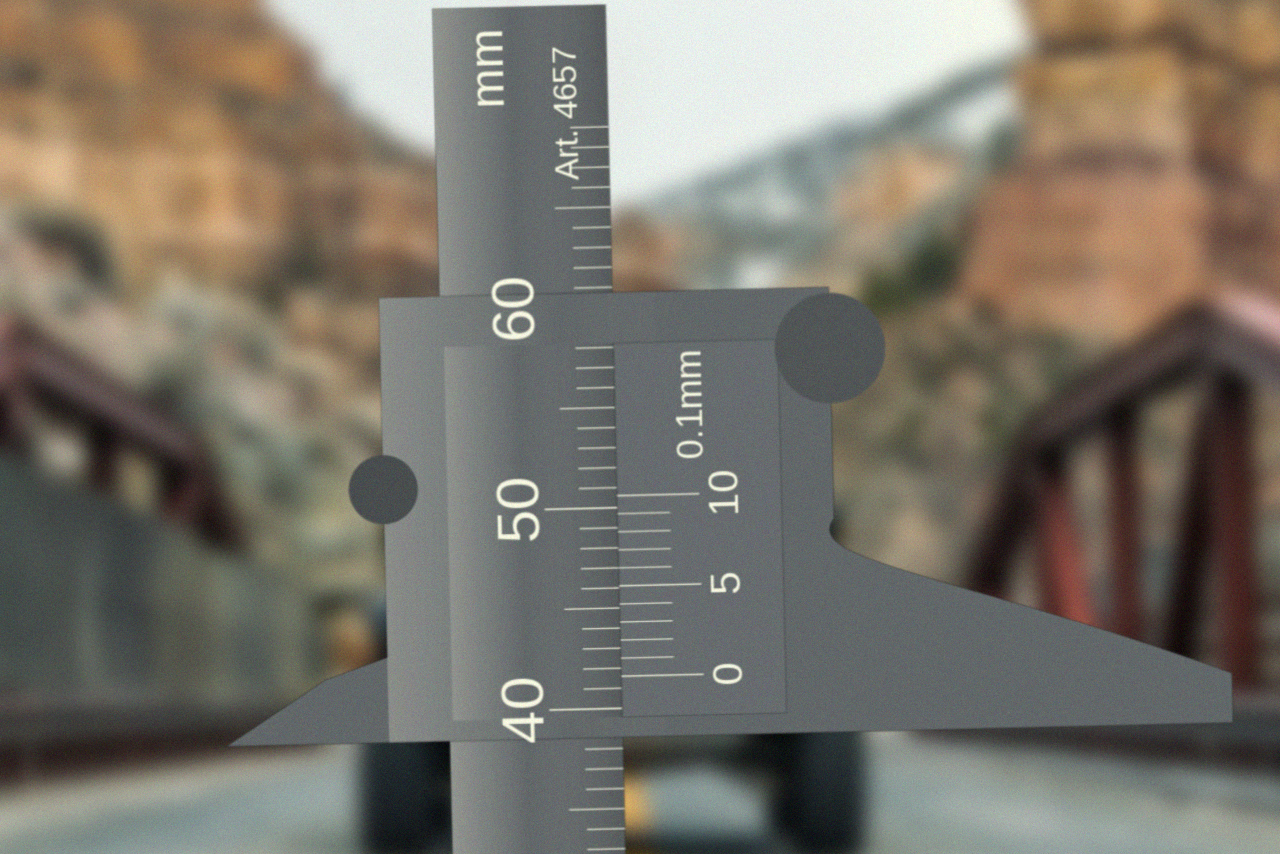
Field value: 41.6
